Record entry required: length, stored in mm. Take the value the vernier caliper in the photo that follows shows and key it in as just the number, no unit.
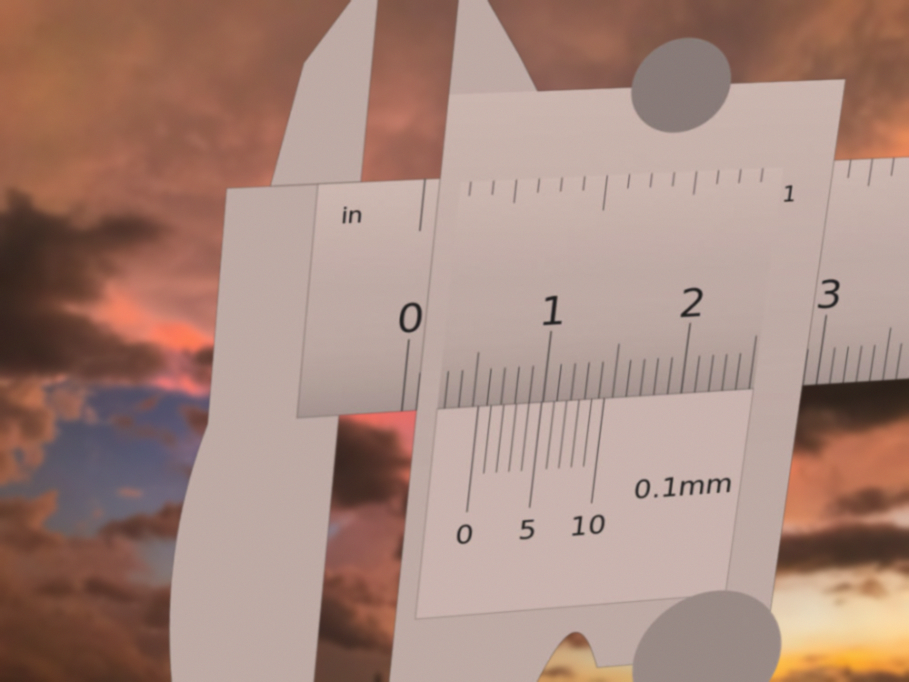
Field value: 5.4
